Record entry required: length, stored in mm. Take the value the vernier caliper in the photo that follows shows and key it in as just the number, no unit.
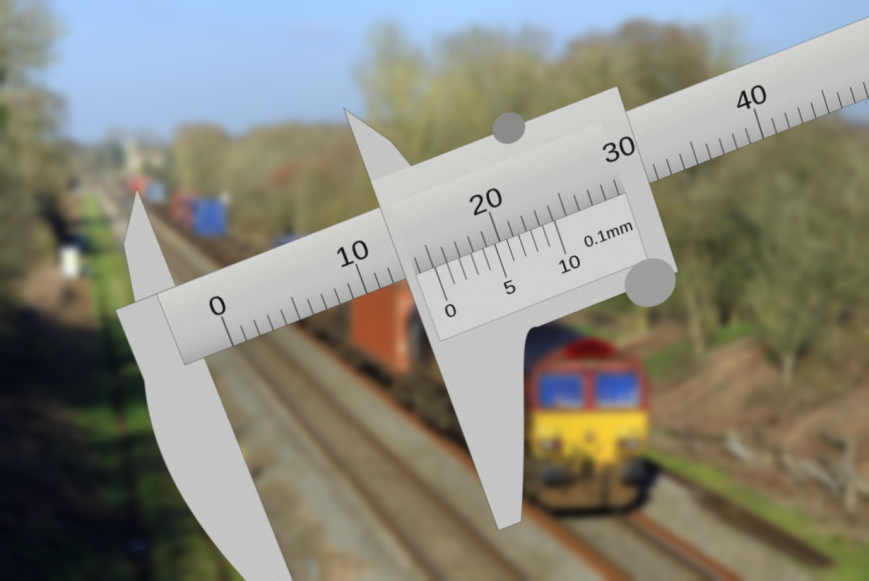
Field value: 15.1
